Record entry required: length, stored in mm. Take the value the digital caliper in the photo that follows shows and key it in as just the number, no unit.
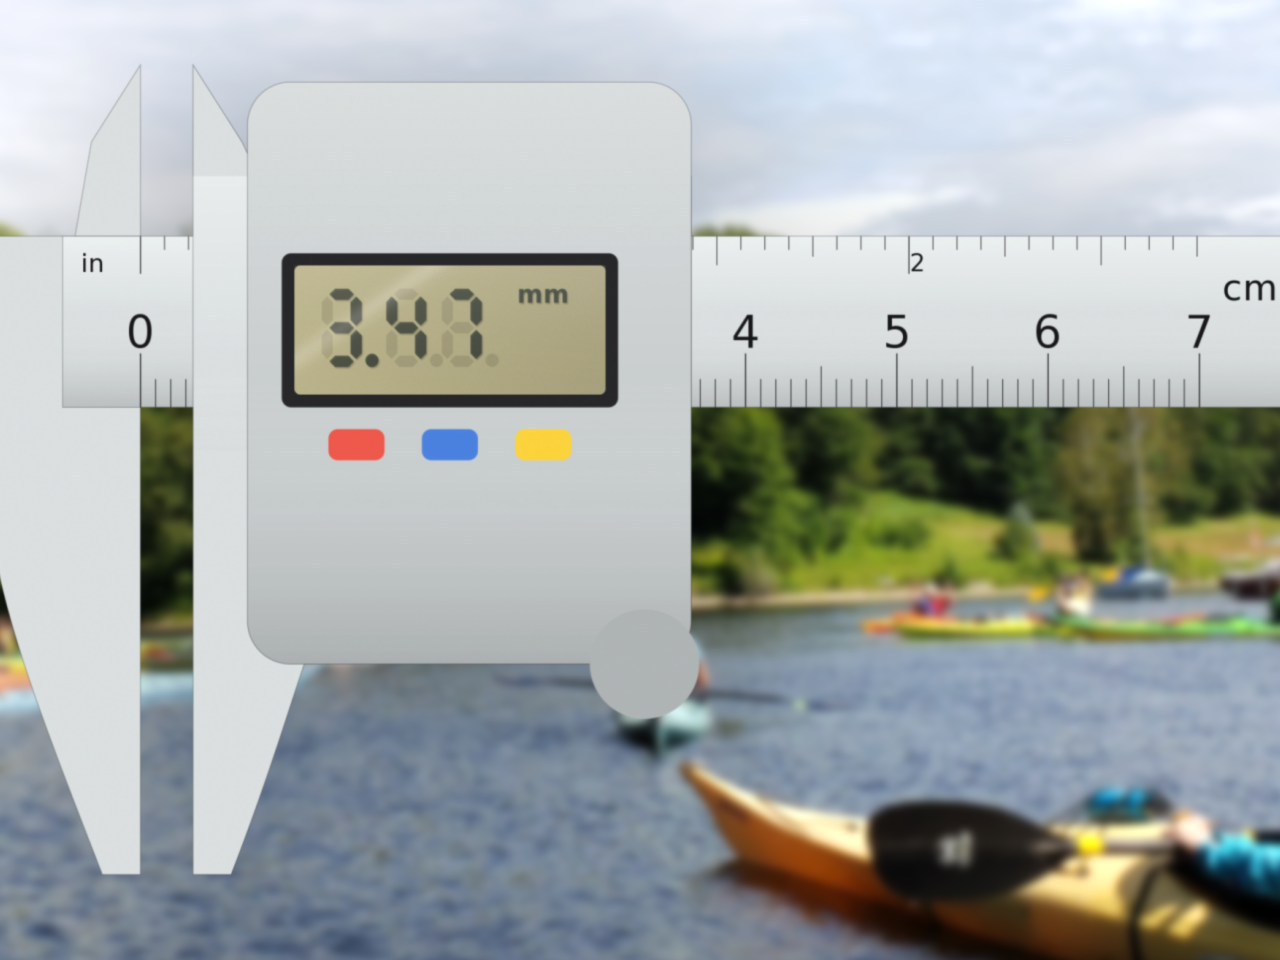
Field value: 3.47
